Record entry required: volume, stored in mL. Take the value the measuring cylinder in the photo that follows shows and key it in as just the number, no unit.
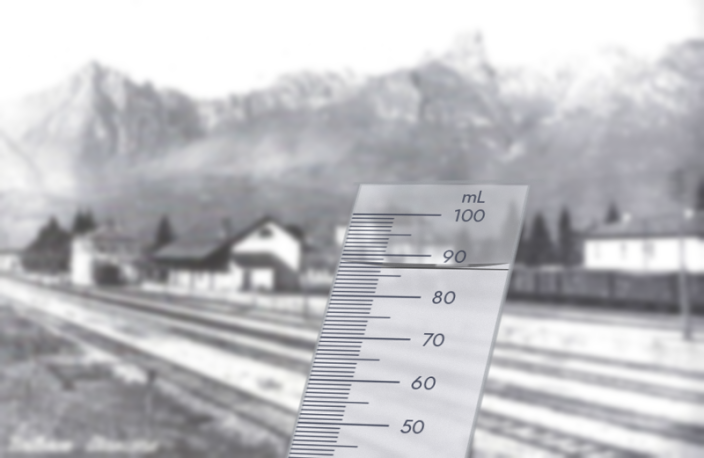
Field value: 87
